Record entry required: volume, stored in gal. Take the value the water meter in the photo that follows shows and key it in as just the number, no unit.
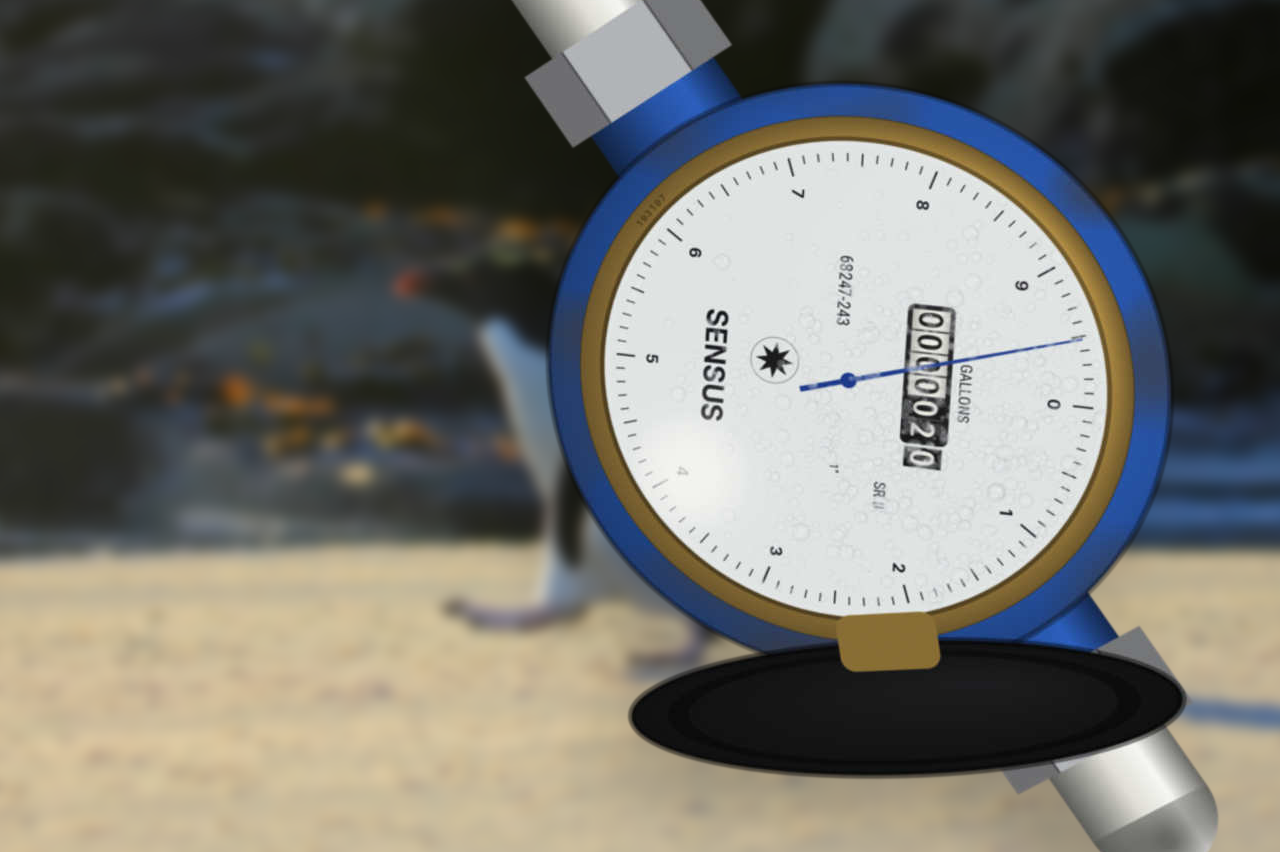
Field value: 19.5
